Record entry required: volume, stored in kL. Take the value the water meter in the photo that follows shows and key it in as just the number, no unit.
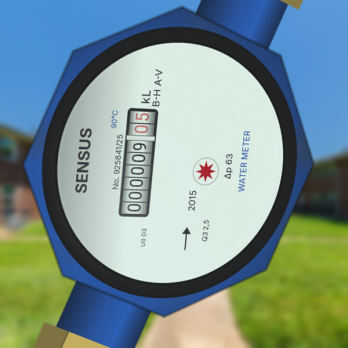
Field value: 9.05
